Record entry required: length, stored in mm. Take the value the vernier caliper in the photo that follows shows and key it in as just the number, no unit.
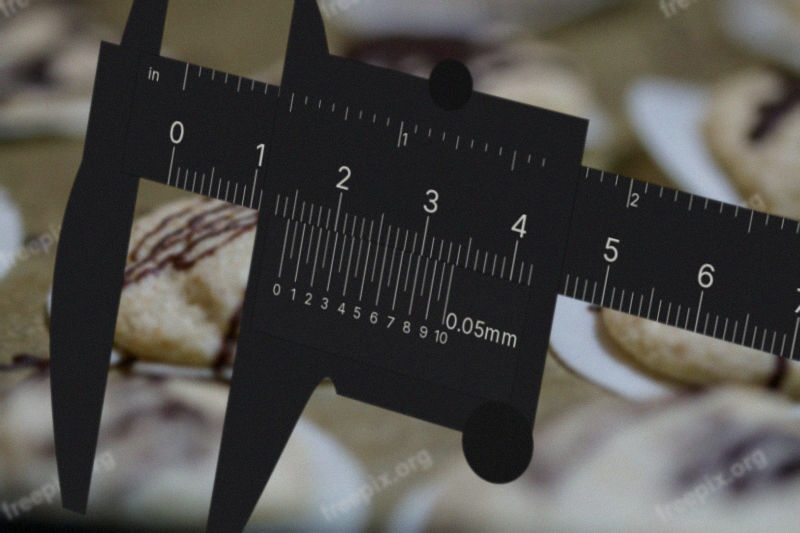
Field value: 14.6
